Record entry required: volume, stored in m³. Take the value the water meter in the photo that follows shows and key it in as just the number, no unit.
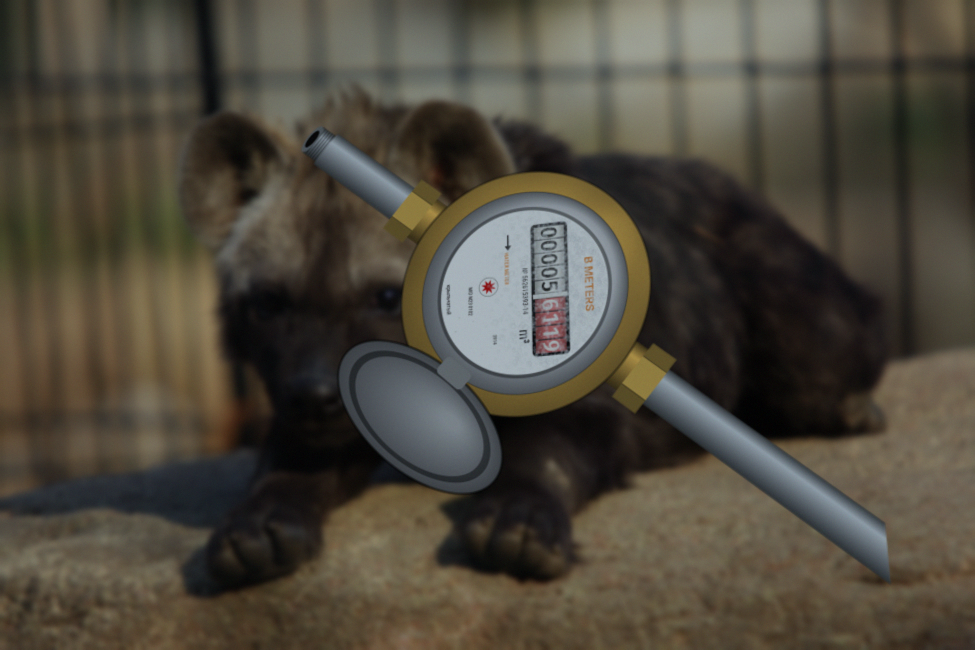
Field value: 5.6119
